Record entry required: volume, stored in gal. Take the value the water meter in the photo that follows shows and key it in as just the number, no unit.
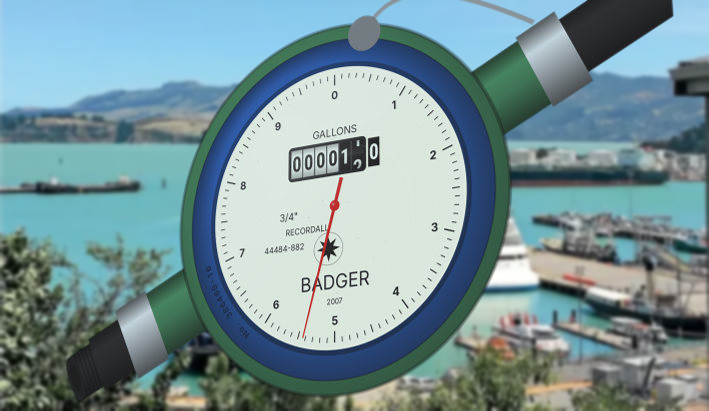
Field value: 115.4
